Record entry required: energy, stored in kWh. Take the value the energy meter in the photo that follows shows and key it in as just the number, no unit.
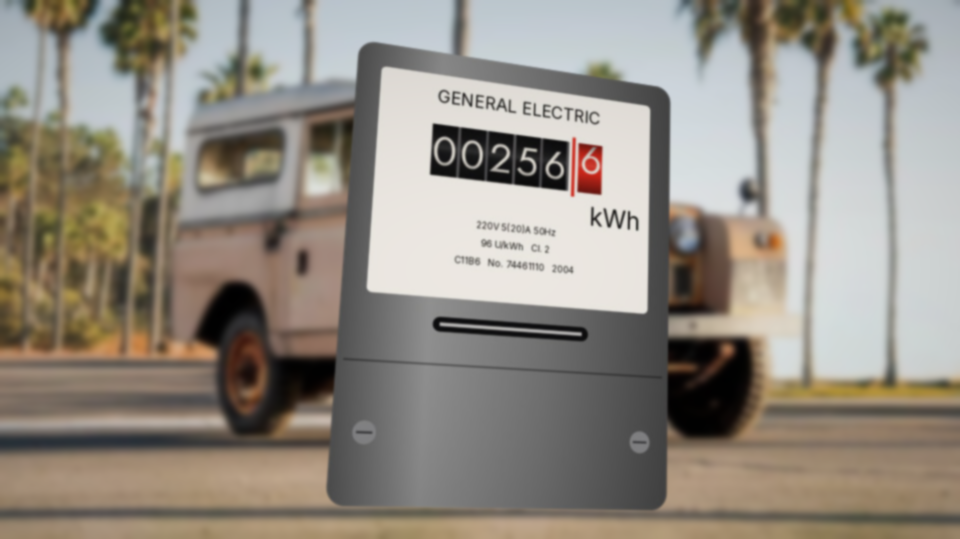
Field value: 256.6
